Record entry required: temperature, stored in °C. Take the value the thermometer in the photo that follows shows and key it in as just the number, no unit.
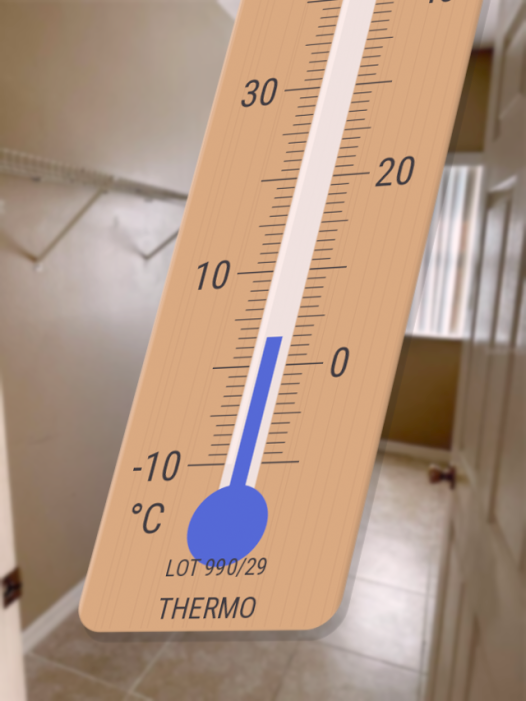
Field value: 3
